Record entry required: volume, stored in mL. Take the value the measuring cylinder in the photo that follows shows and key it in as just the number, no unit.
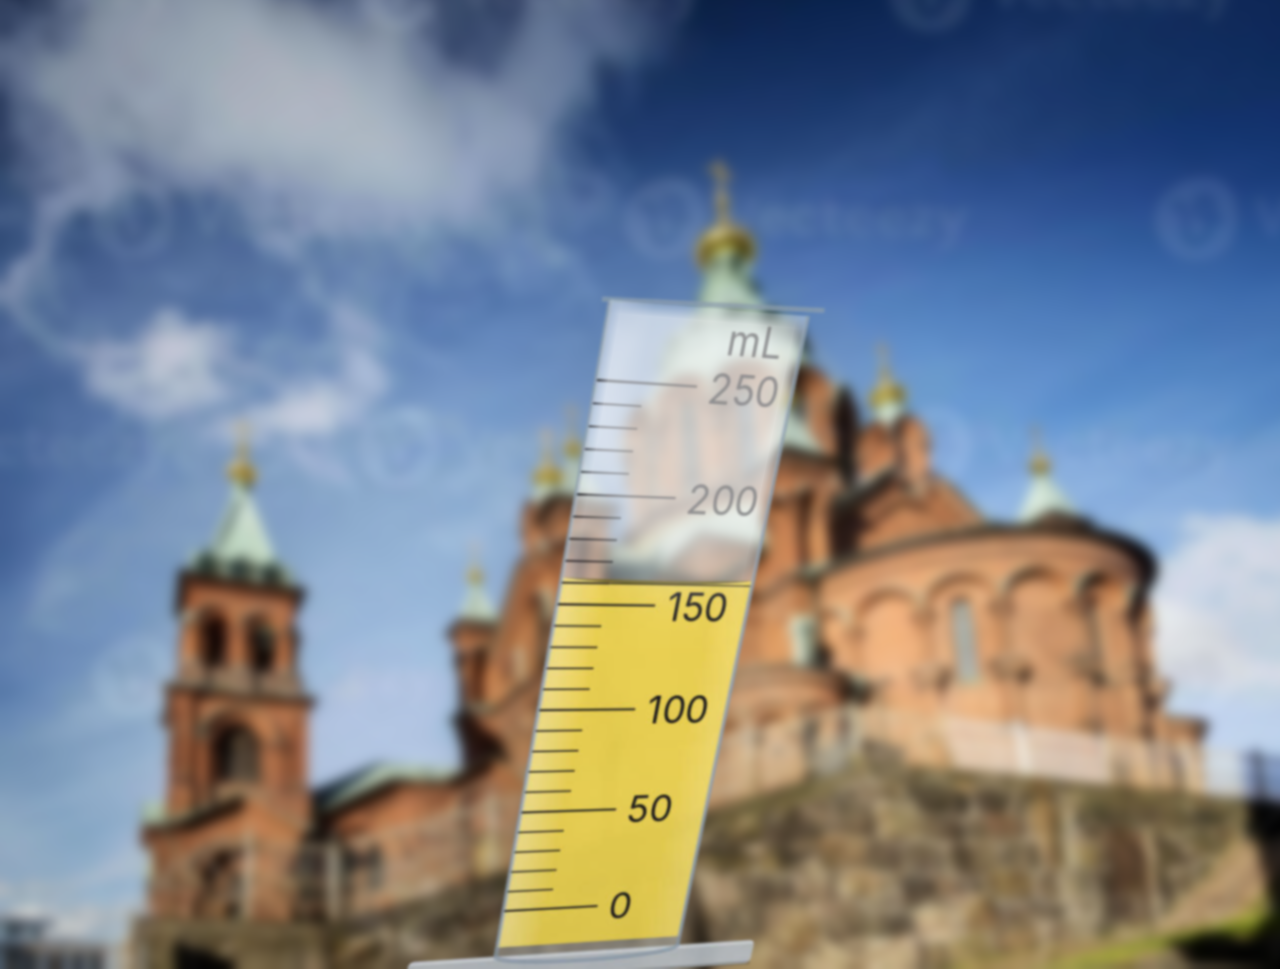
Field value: 160
